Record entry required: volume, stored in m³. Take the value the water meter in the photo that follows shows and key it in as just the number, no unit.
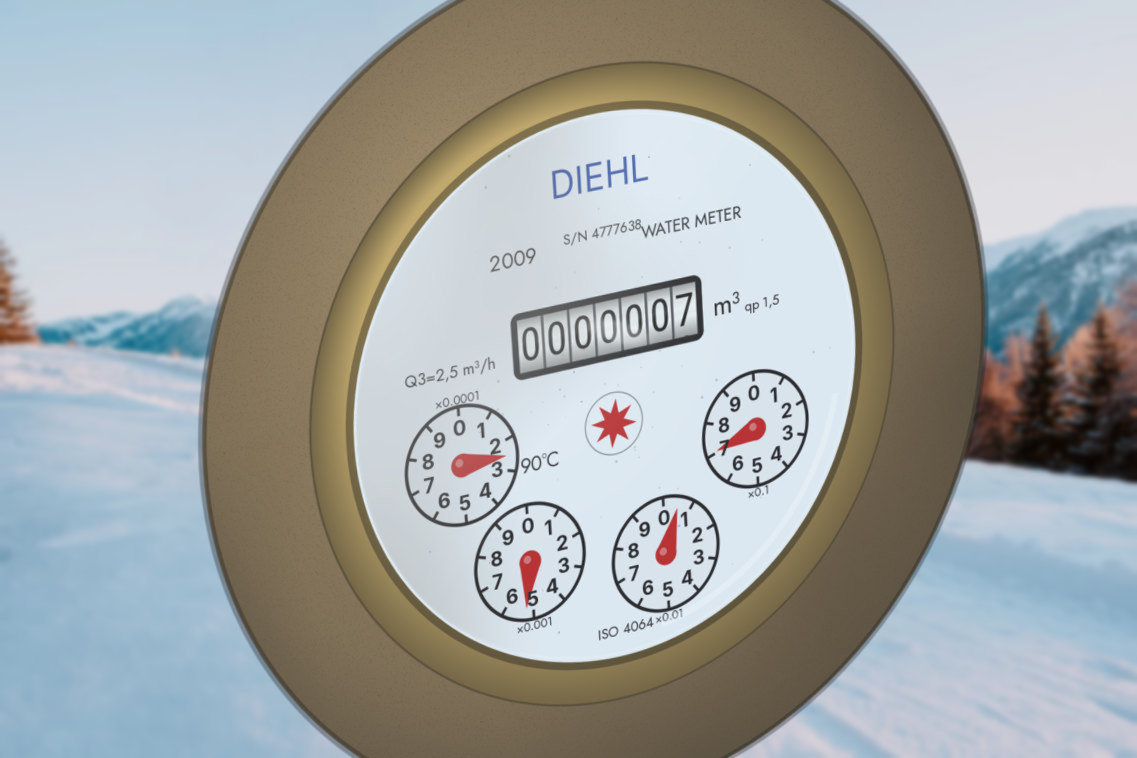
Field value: 7.7052
